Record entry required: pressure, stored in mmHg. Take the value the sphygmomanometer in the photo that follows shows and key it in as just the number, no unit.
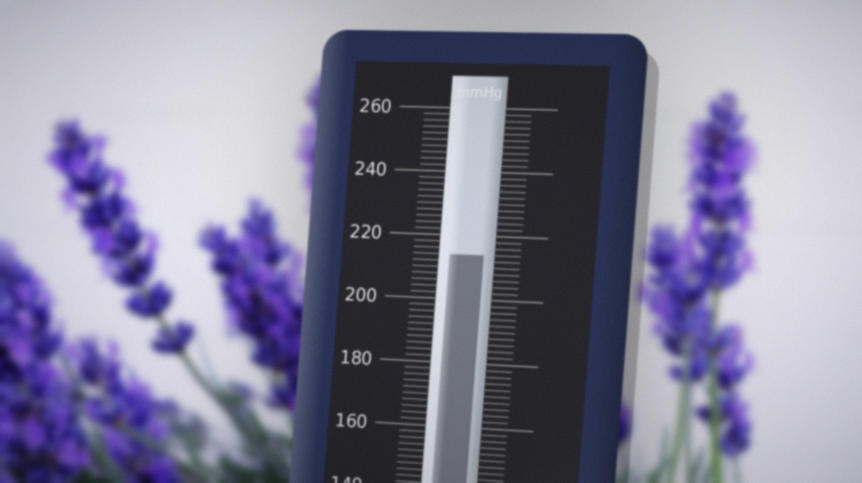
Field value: 214
